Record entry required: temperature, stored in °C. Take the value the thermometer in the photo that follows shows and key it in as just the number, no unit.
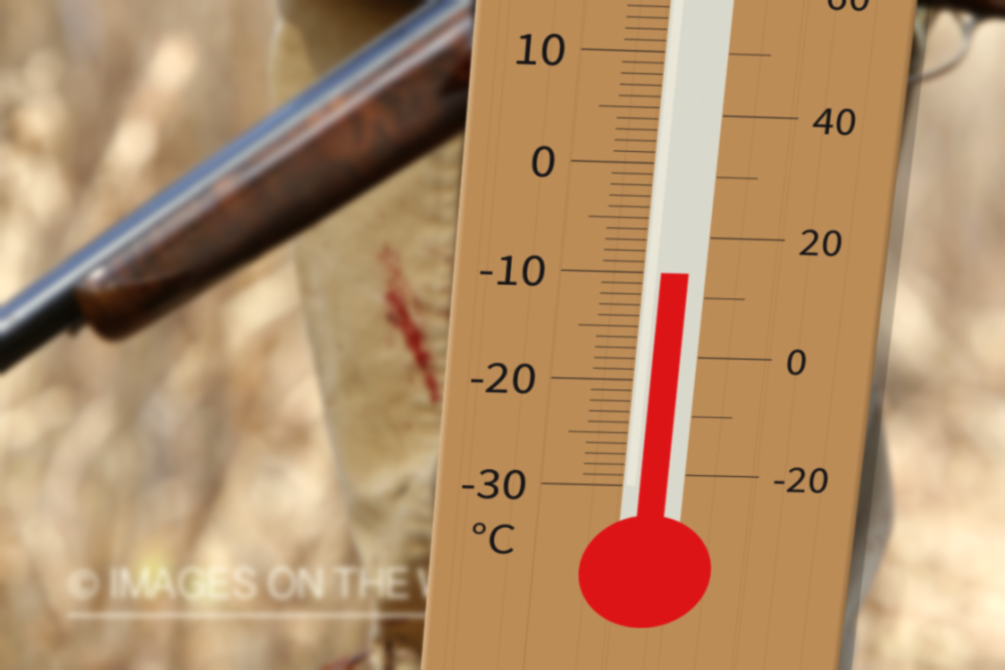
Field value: -10
